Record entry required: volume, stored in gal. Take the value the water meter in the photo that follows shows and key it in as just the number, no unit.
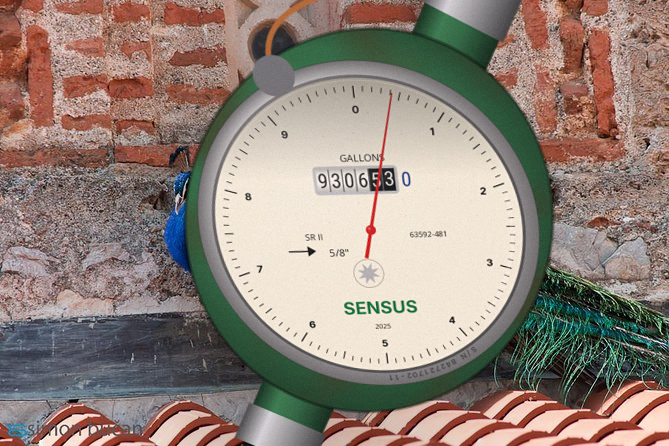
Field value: 9306530.4
